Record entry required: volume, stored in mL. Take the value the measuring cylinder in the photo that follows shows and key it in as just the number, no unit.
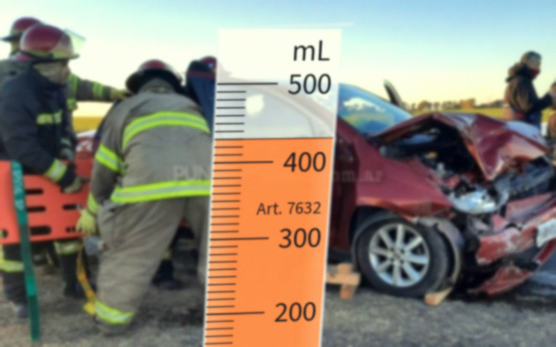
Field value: 430
